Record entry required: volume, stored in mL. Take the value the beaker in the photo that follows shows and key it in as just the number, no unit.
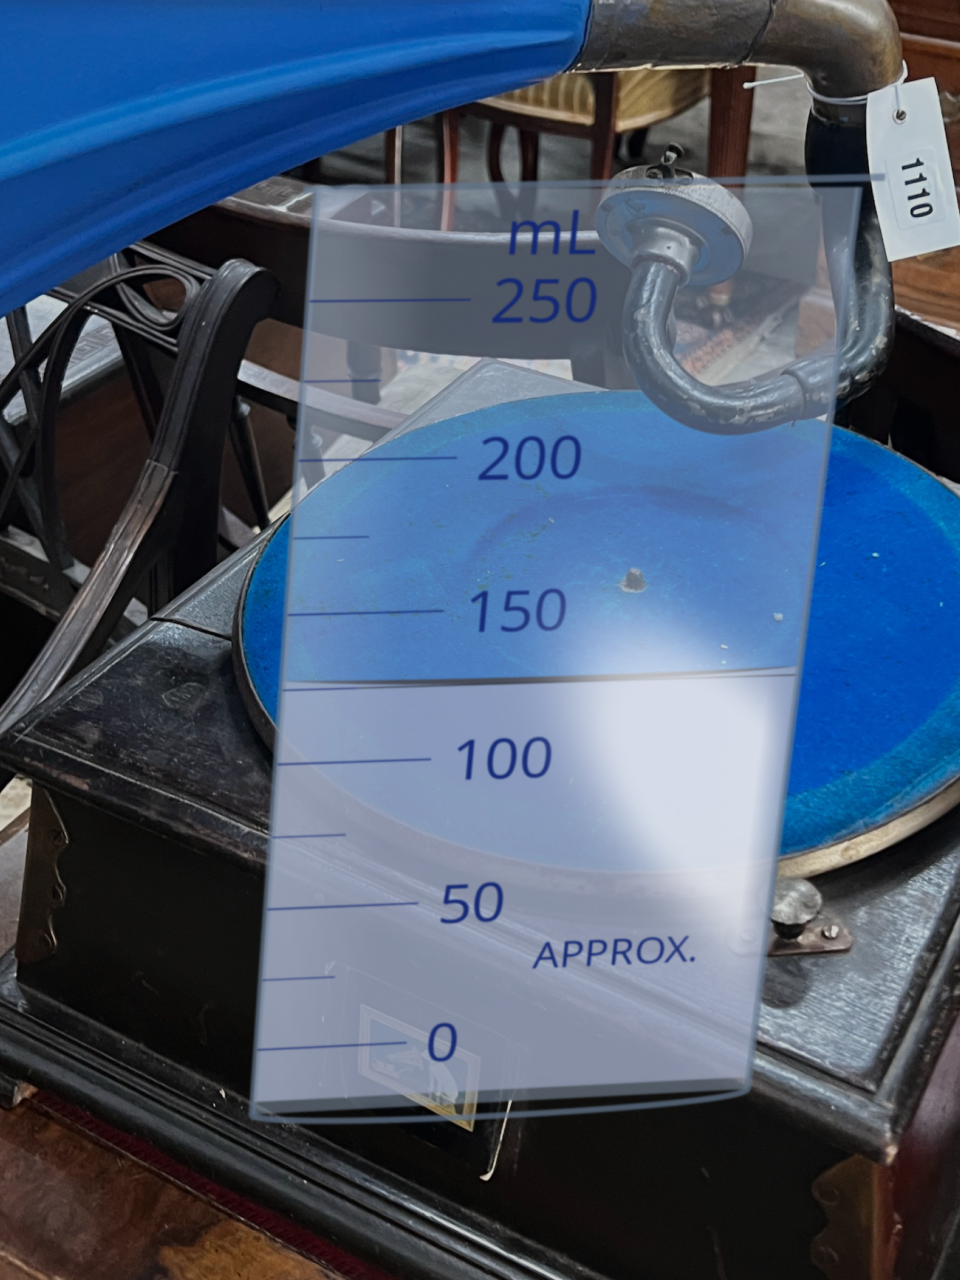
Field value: 125
